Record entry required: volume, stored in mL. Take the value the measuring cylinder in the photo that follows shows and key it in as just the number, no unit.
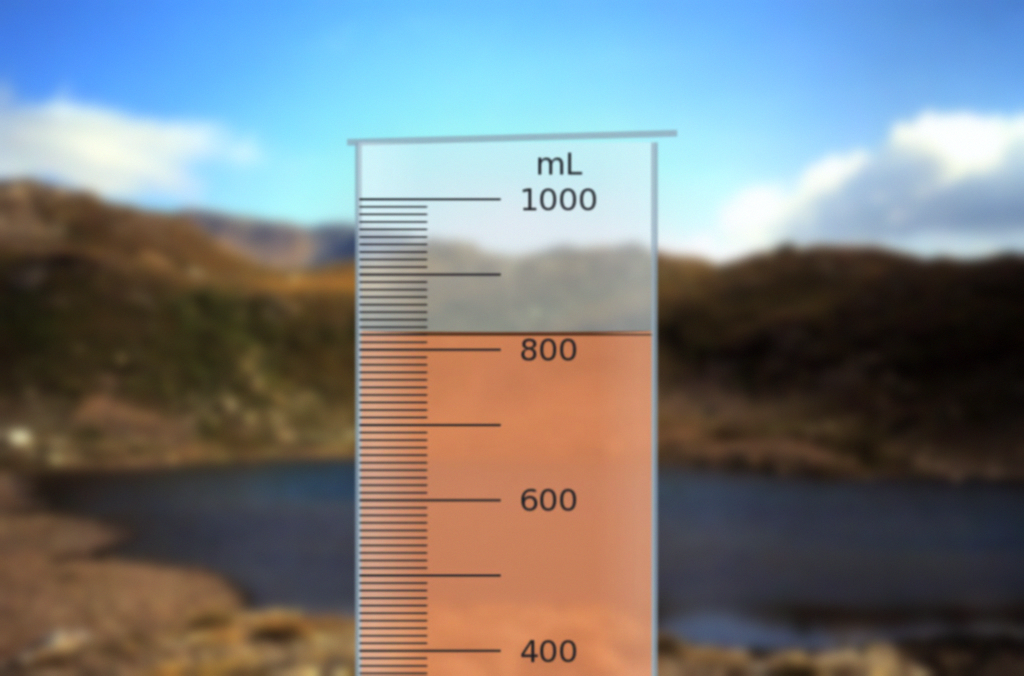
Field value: 820
